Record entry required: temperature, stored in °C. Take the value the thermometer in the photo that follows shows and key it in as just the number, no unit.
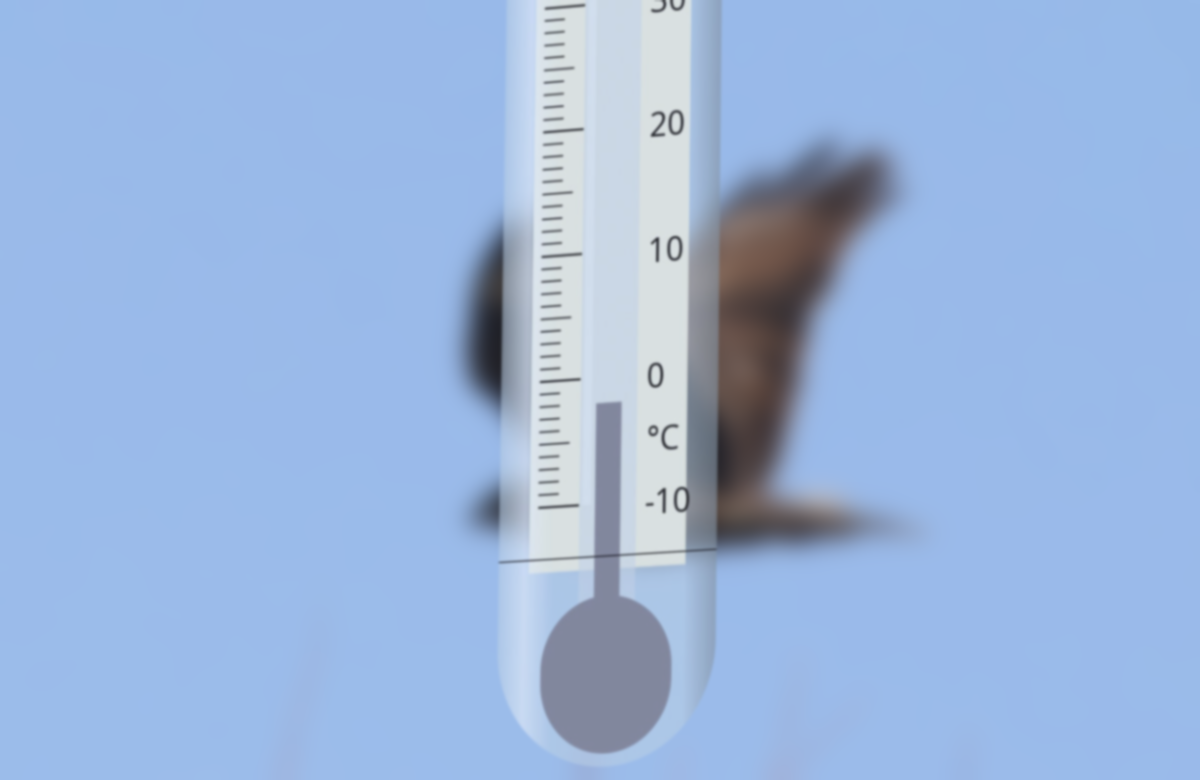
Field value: -2
